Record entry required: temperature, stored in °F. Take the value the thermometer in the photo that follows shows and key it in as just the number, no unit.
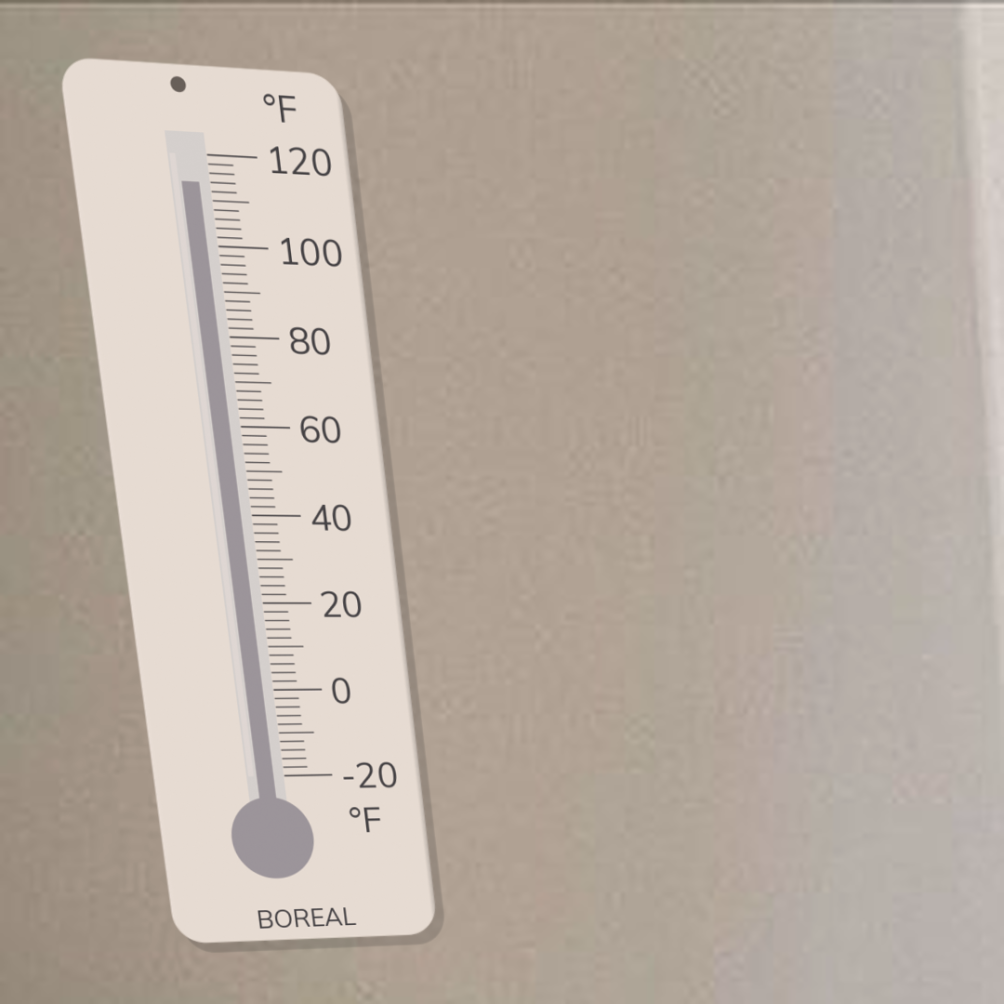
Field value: 114
